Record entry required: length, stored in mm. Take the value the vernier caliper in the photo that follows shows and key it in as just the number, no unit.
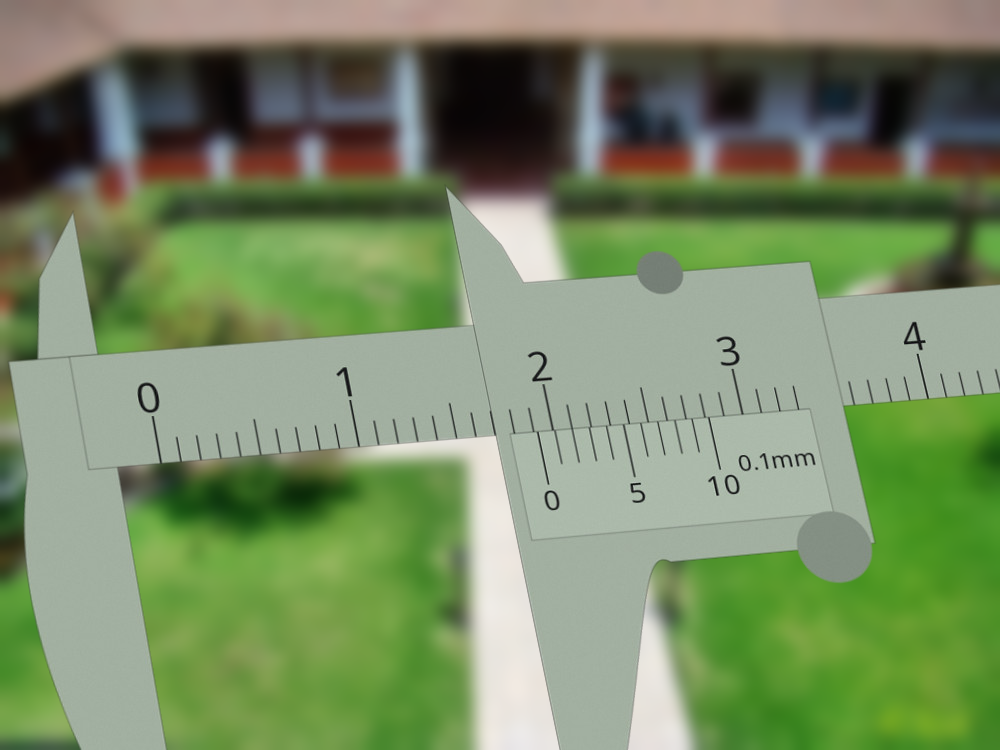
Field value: 19.2
